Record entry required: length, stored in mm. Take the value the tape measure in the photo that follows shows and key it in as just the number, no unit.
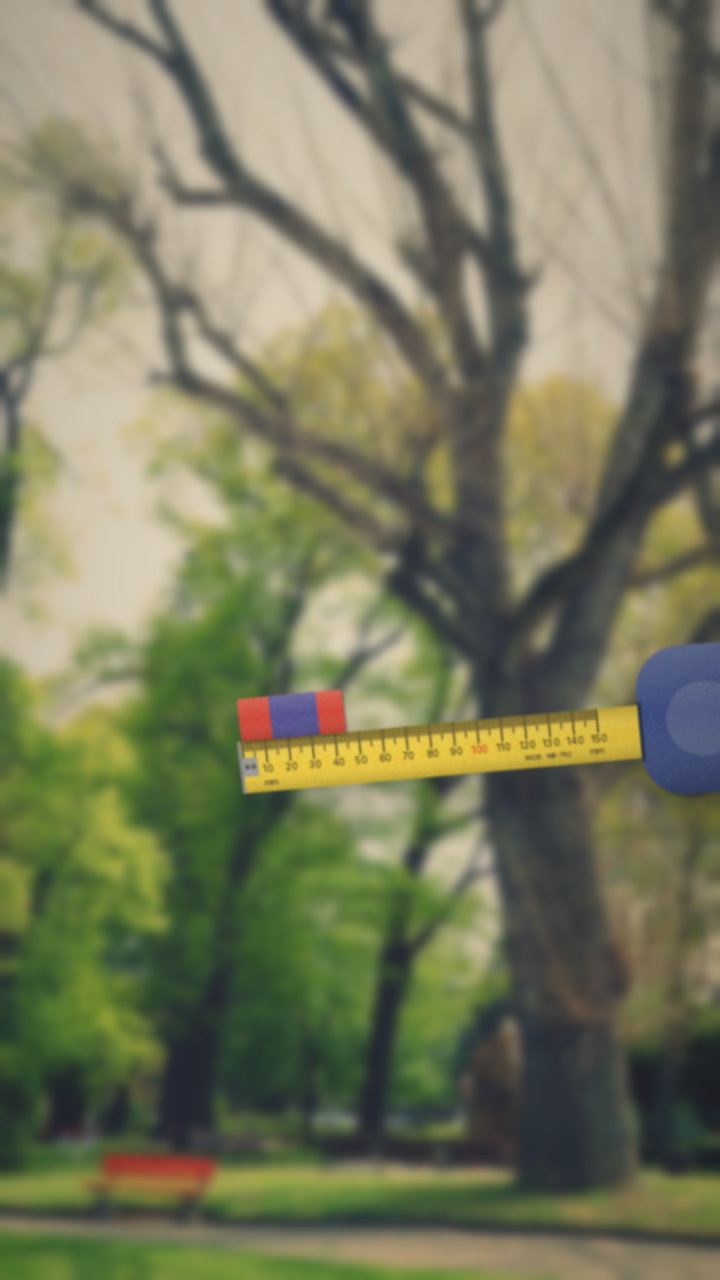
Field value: 45
